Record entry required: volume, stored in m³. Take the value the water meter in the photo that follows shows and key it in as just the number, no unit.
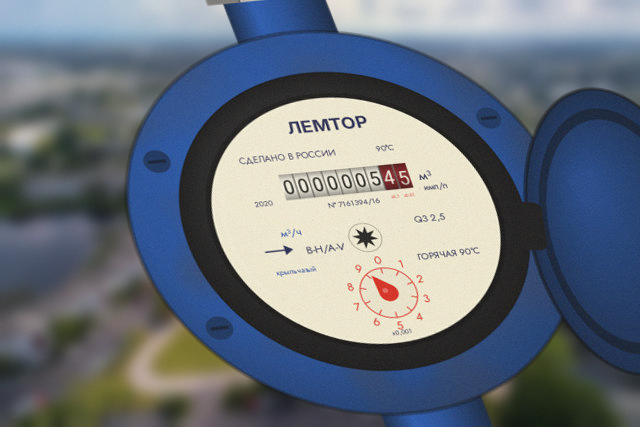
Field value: 5.449
